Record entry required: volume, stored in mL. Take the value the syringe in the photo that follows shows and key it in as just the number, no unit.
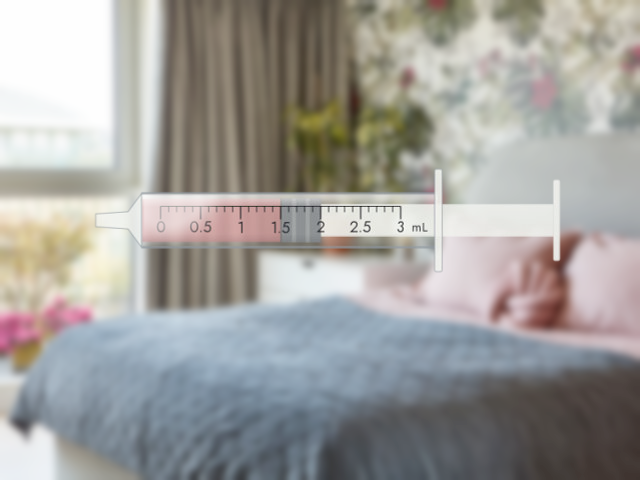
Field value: 1.5
